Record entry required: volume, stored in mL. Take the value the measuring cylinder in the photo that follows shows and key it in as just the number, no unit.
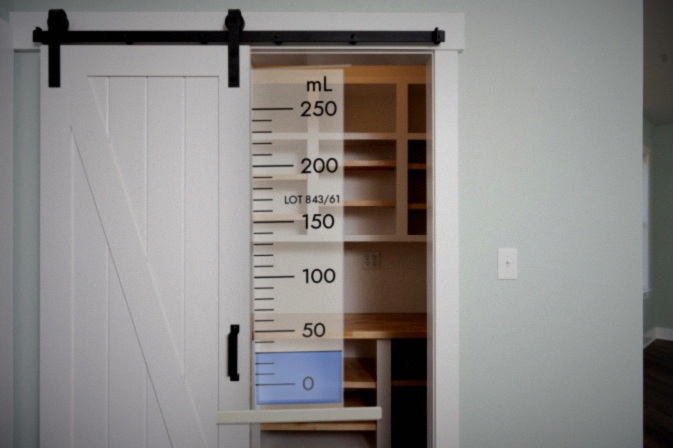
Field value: 30
